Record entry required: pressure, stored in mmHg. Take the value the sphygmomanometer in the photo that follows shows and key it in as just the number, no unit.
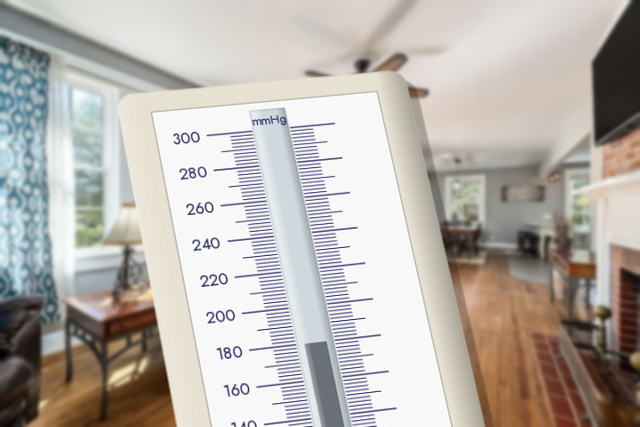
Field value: 180
